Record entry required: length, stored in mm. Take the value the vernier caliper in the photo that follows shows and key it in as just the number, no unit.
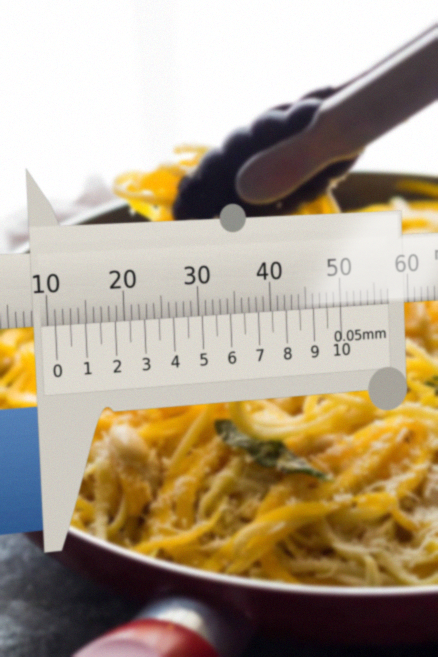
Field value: 11.0
